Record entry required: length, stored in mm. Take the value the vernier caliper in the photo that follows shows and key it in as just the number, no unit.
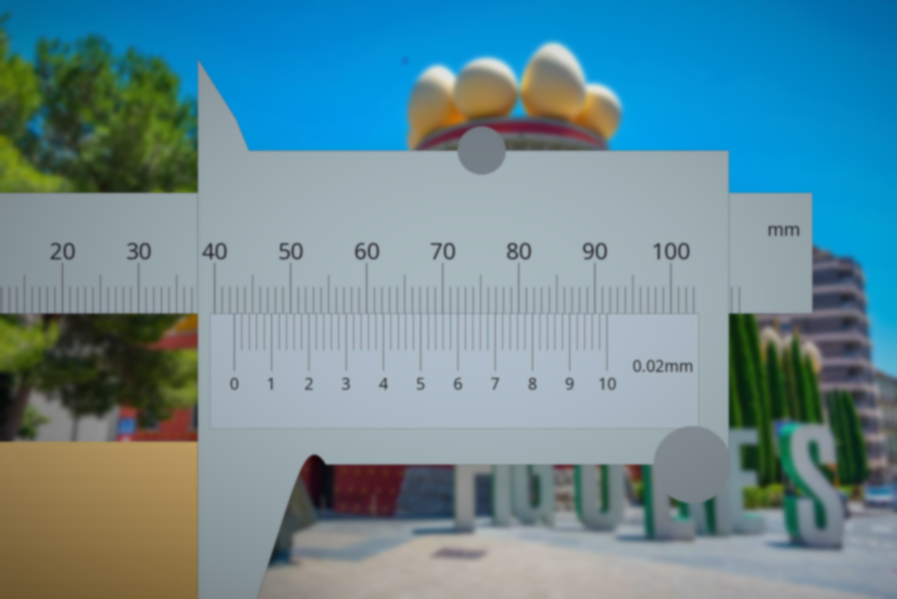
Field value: 42.6
